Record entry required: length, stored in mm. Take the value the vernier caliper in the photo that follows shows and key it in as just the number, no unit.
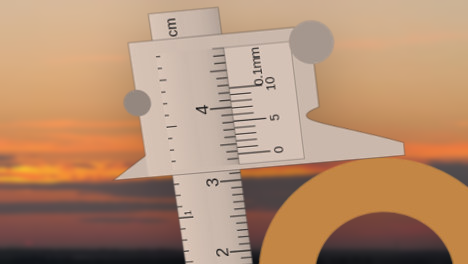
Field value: 33.6
